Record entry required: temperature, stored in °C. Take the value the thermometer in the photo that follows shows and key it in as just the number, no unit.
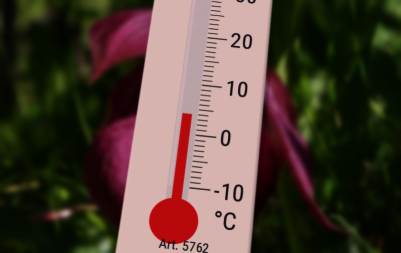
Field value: 4
